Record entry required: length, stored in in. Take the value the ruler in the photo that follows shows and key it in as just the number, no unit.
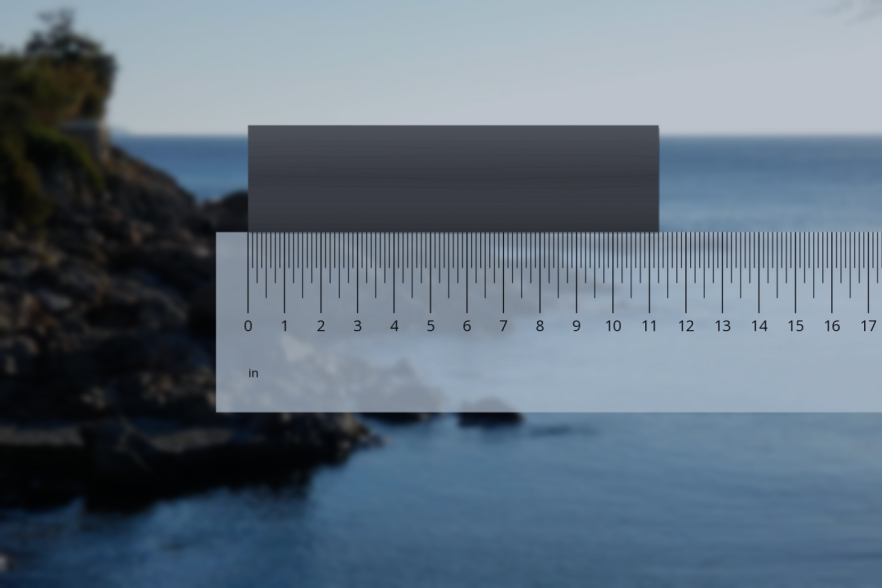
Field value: 11.25
